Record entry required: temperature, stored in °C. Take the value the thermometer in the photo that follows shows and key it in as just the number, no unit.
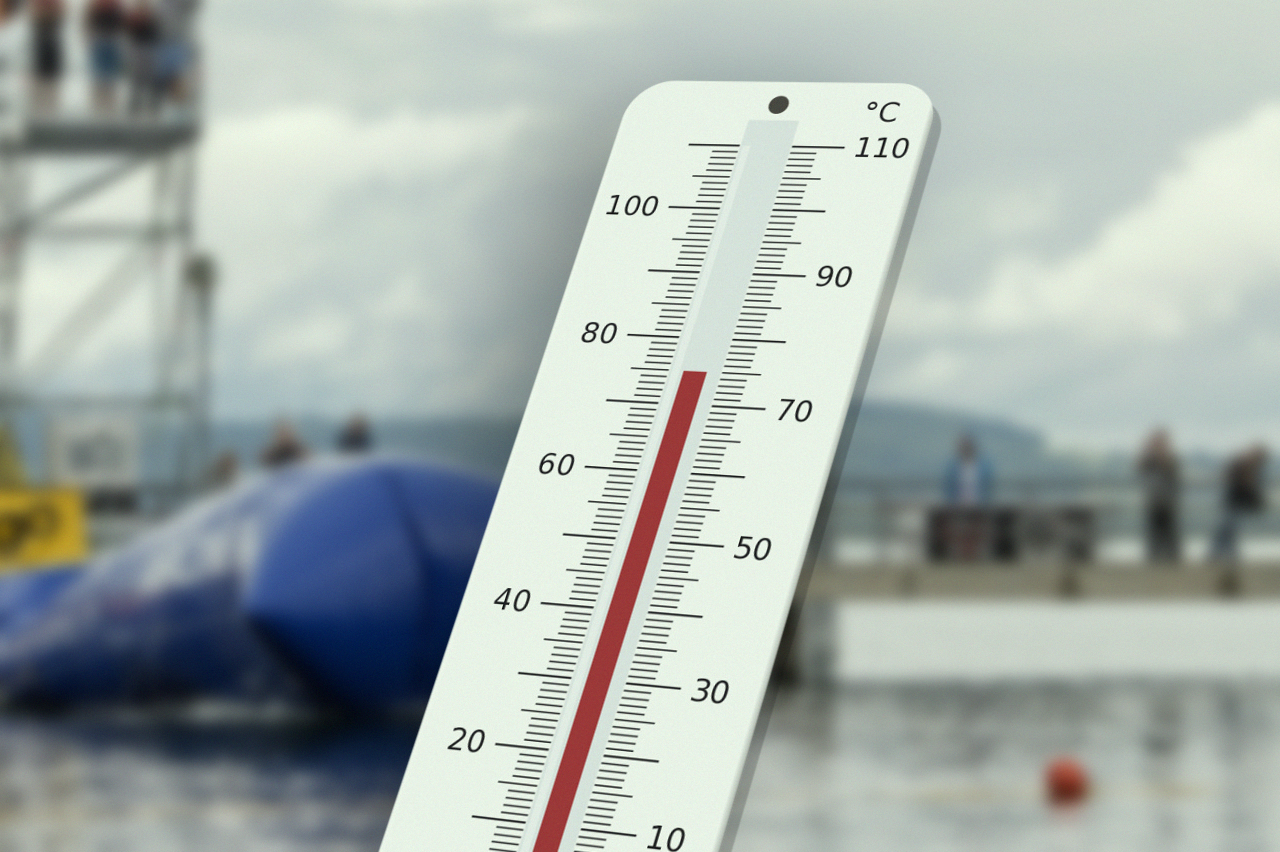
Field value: 75
